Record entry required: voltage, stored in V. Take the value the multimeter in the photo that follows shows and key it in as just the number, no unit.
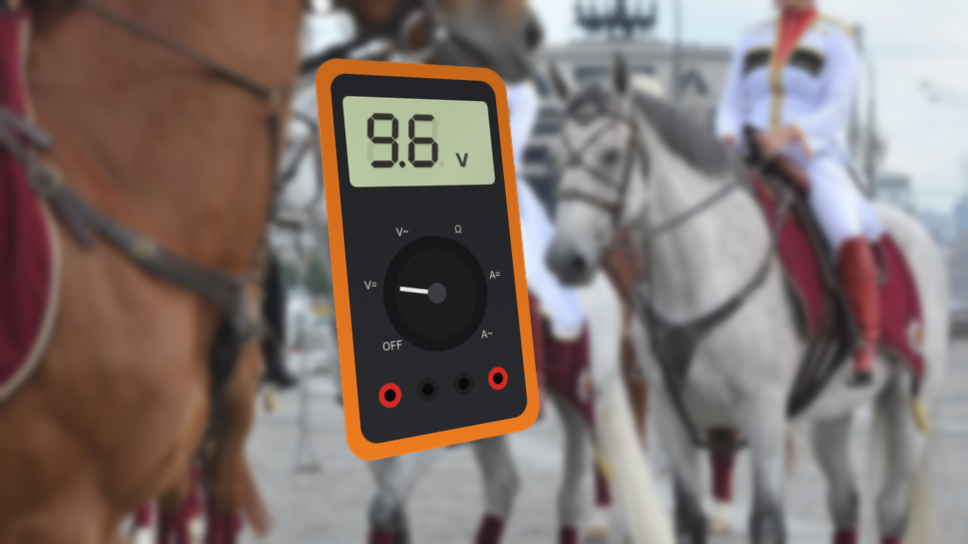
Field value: 9.6
